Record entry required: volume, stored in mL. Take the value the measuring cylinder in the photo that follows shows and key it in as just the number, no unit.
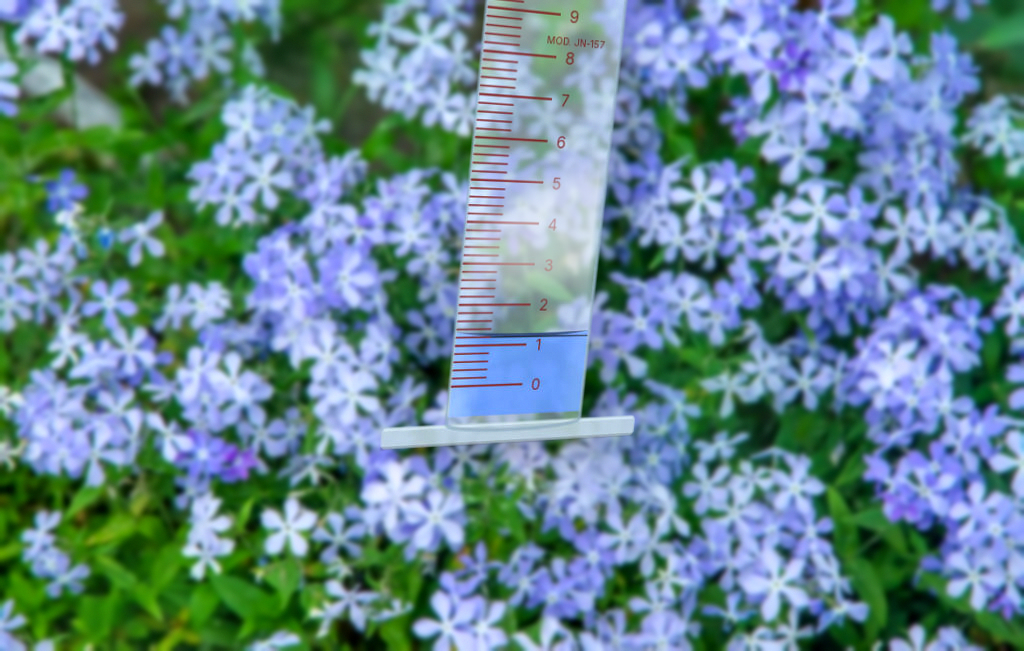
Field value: 1.2
